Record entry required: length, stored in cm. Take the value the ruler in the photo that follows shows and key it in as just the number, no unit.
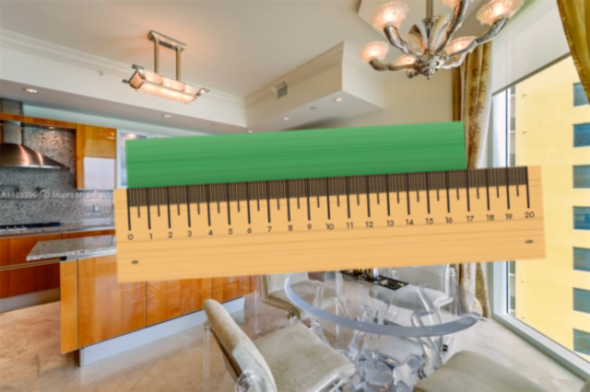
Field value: 17
